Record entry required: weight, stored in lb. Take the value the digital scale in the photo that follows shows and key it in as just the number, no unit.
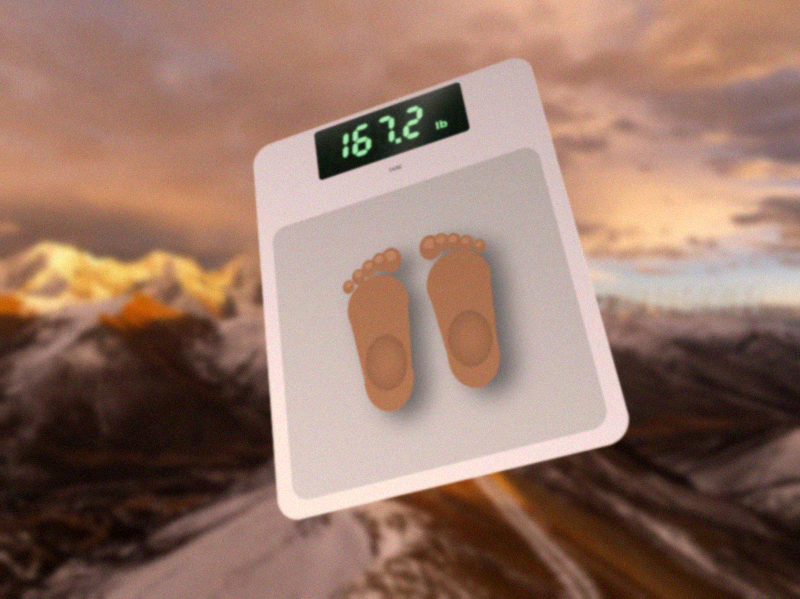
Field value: 167.2
